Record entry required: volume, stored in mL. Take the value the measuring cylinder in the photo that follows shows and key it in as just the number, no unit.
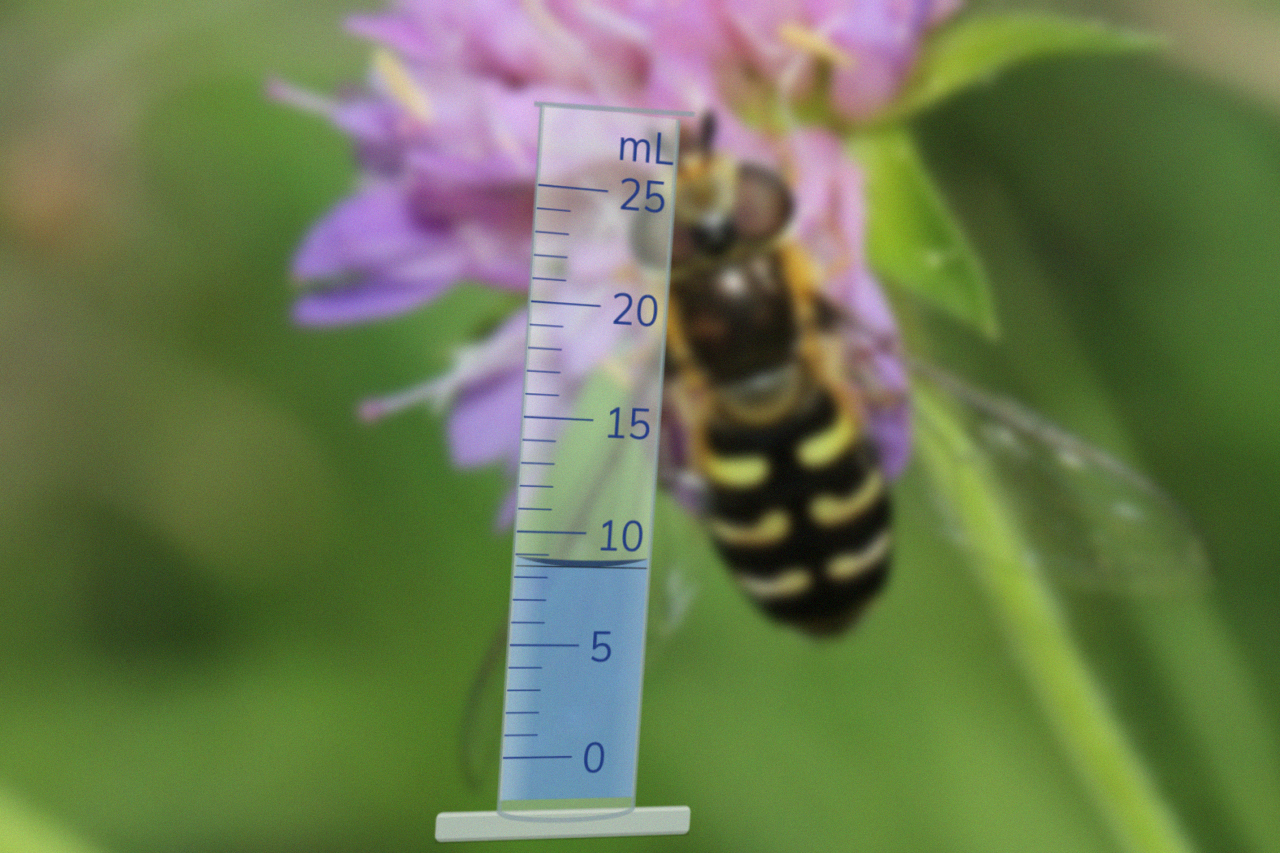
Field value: 8.5
